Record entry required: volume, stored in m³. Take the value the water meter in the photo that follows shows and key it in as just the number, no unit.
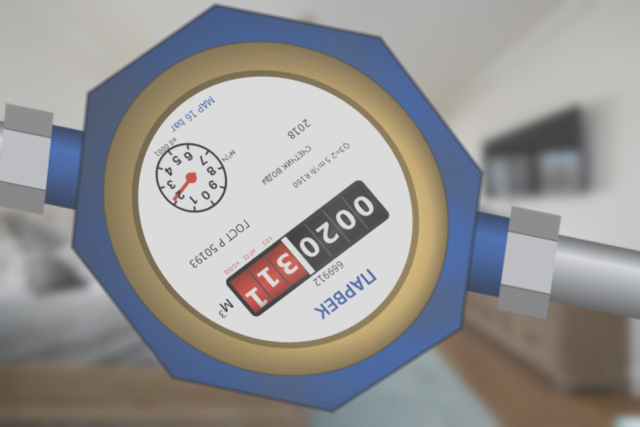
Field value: 20.3112
